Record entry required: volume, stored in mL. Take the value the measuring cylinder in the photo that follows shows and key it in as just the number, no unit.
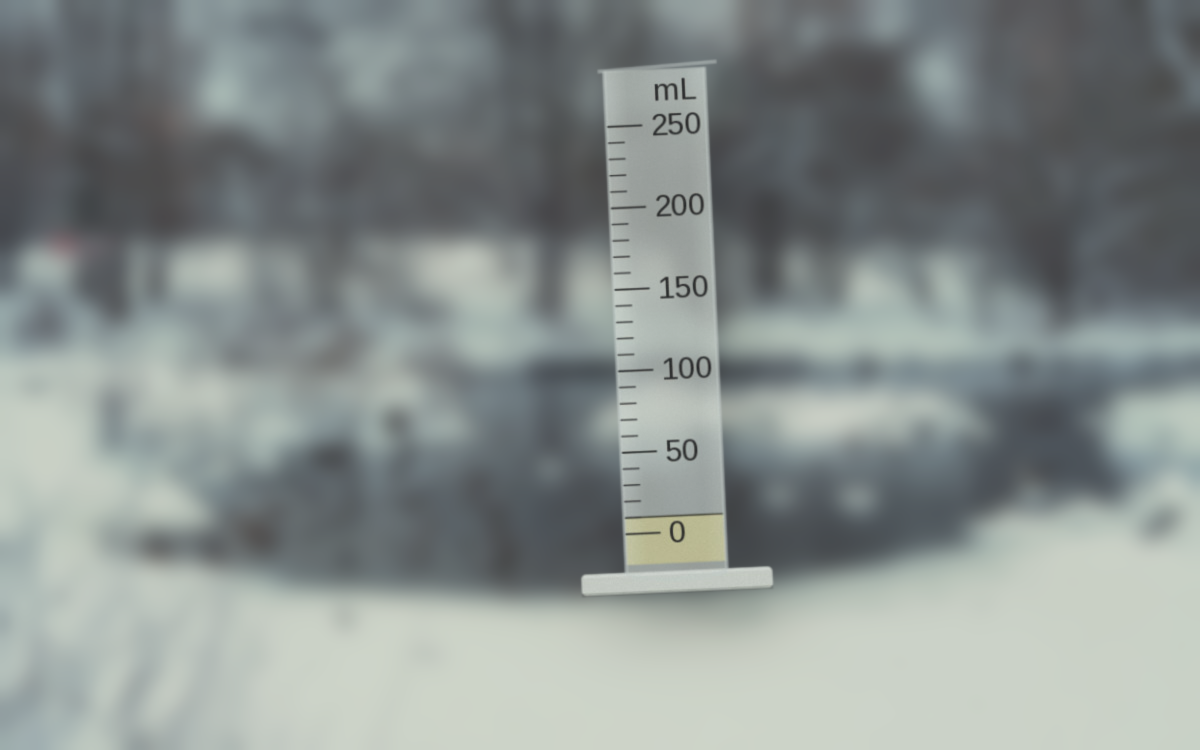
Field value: 10
